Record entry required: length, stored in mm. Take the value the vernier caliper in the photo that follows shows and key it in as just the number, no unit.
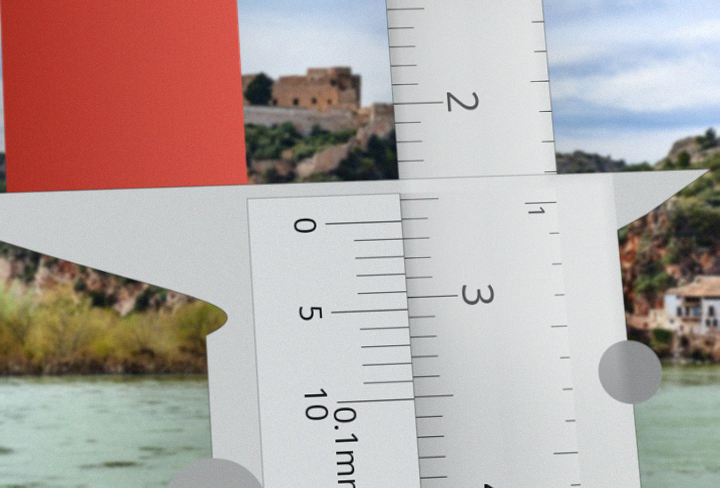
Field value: 26.1
